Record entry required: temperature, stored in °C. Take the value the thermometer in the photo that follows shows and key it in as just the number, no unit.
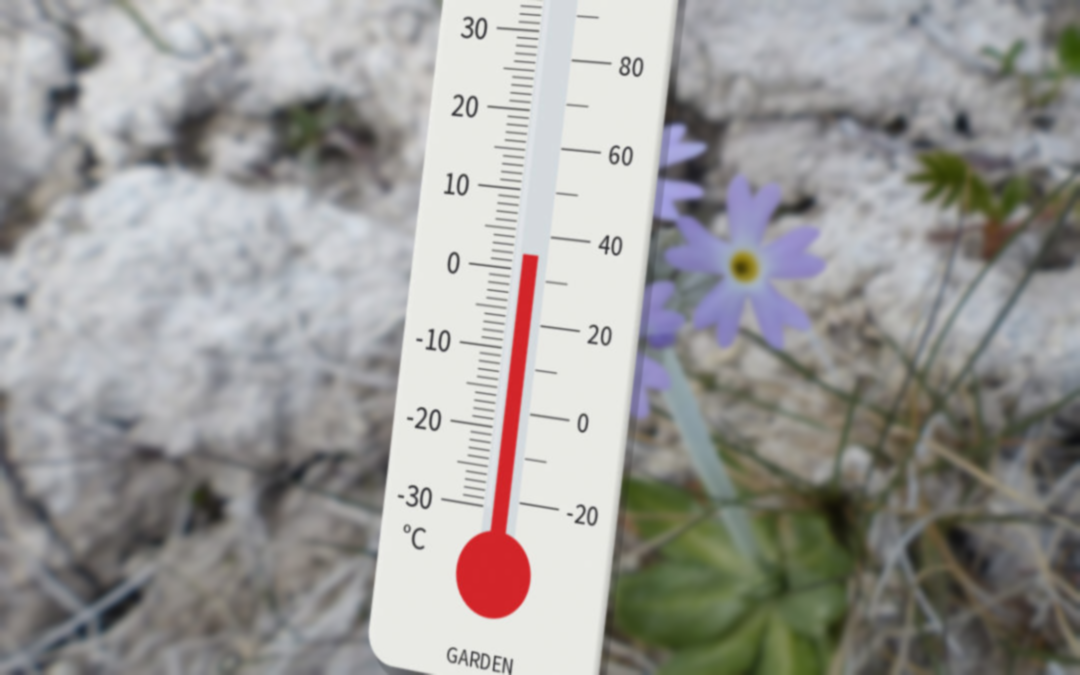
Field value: 2
